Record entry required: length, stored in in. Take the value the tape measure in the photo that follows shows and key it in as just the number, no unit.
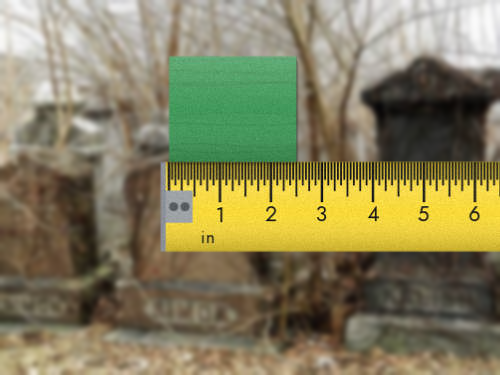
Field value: 2.5
